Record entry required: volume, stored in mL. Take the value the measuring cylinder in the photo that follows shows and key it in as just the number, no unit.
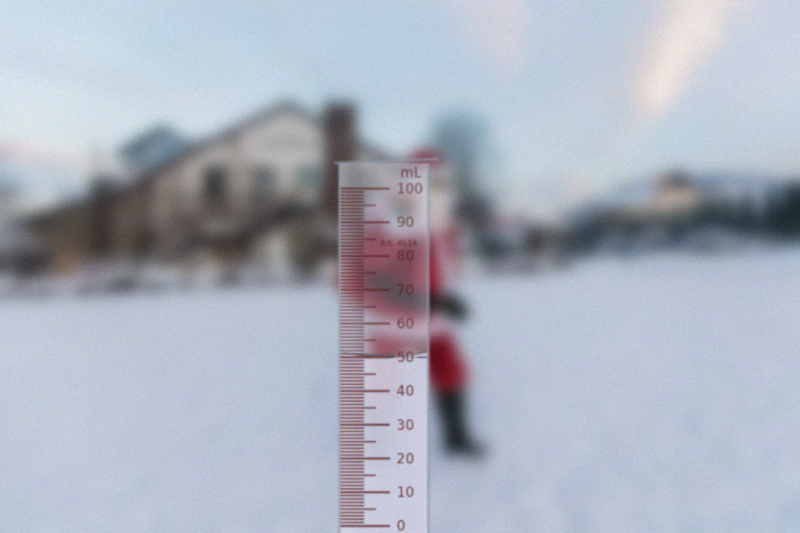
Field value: 50
